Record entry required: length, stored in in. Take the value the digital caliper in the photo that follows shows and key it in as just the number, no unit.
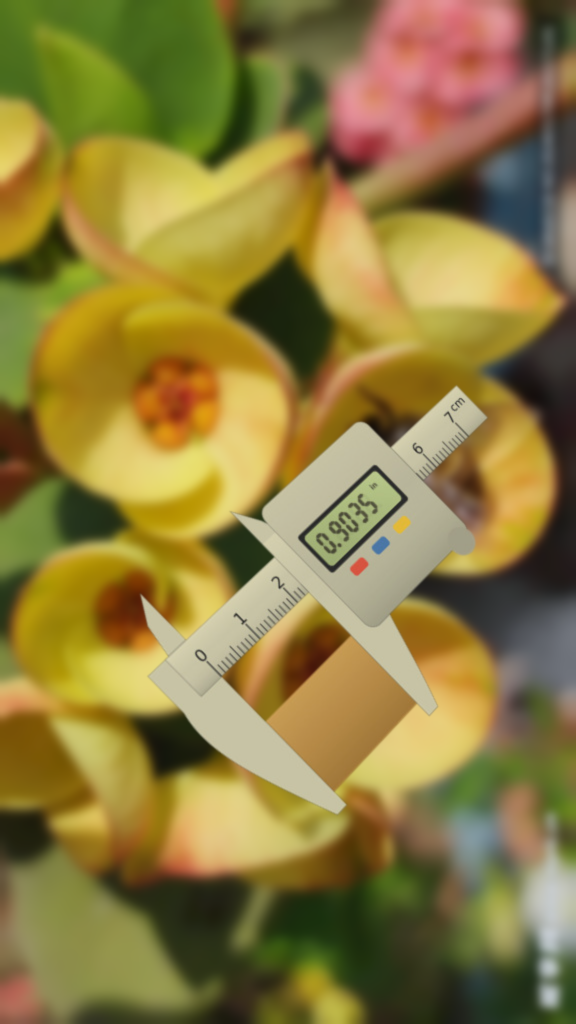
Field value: 0.9035
